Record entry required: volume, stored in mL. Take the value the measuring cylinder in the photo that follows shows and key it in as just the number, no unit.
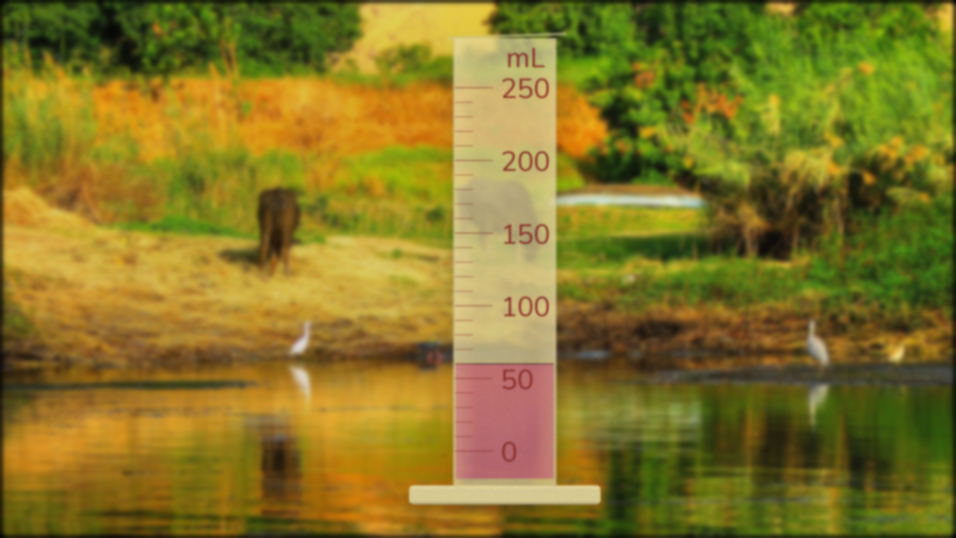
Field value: 60
